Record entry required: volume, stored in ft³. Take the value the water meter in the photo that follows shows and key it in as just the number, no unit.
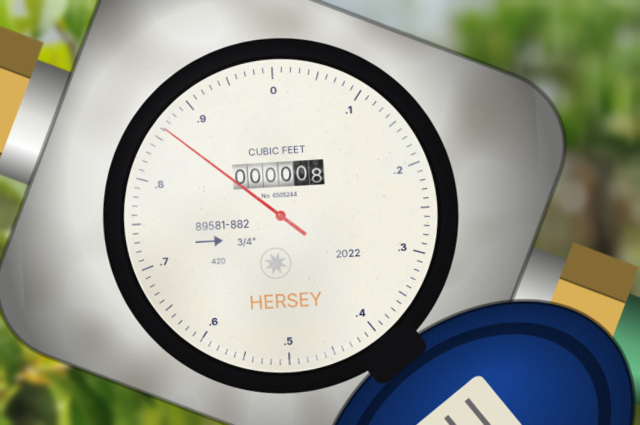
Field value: 7.86
